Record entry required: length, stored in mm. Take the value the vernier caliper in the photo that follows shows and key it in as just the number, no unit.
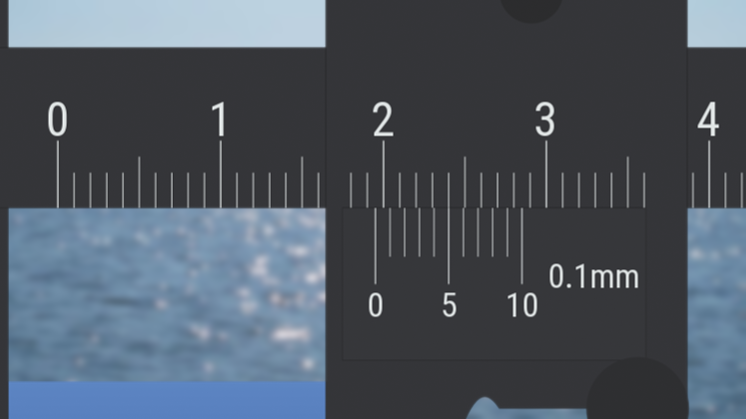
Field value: 19.5
